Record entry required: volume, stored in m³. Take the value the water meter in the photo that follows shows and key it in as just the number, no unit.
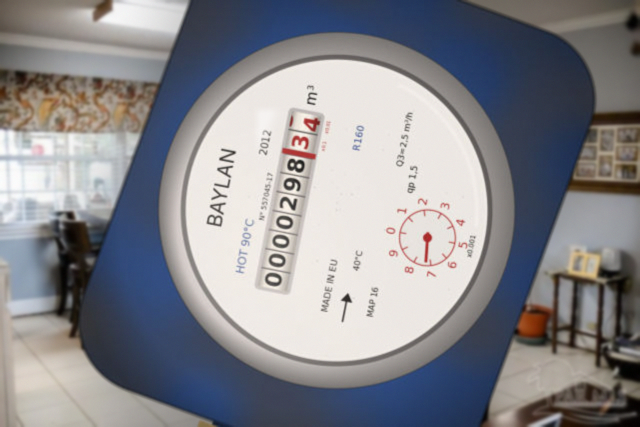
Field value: 298.337
